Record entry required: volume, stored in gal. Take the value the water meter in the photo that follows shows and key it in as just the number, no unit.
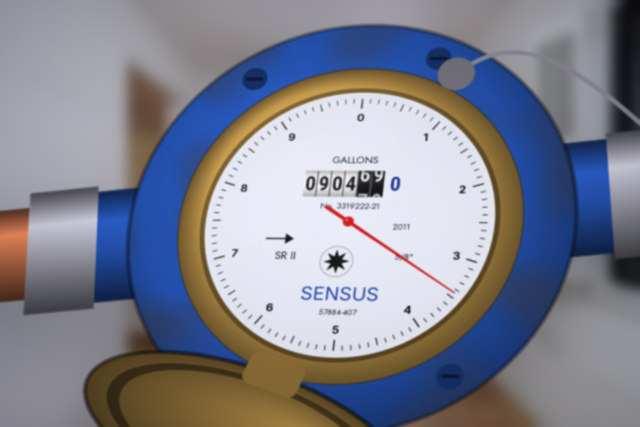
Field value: 904693.4
